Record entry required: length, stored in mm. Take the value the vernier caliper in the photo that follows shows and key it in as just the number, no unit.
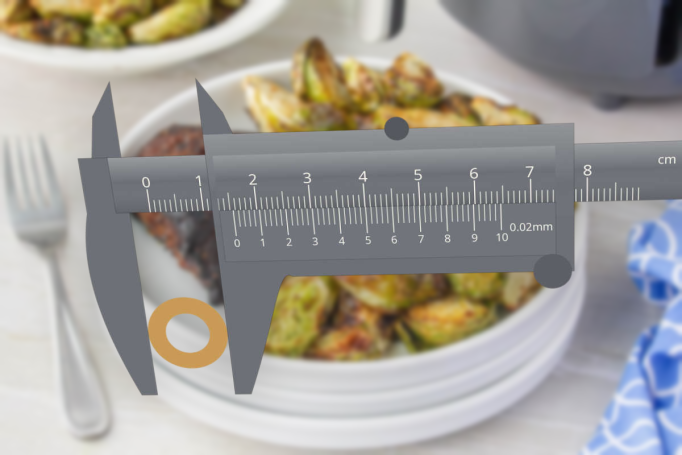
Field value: 15.6
